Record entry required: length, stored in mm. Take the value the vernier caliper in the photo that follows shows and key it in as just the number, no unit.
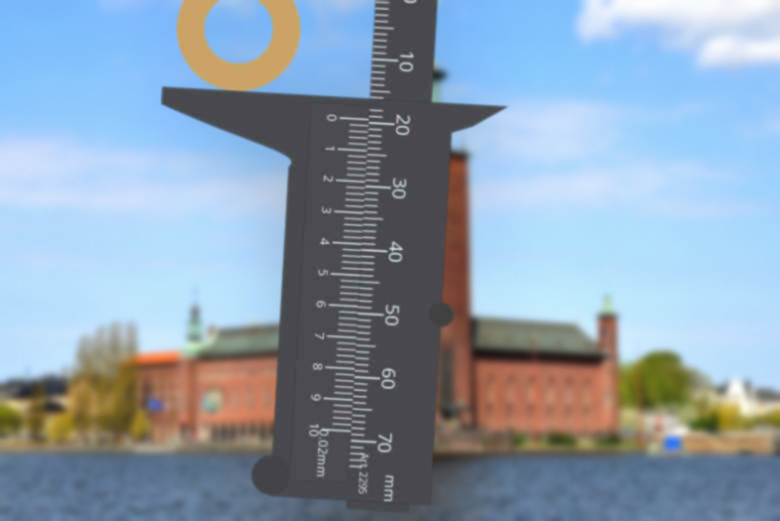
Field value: 19.5
